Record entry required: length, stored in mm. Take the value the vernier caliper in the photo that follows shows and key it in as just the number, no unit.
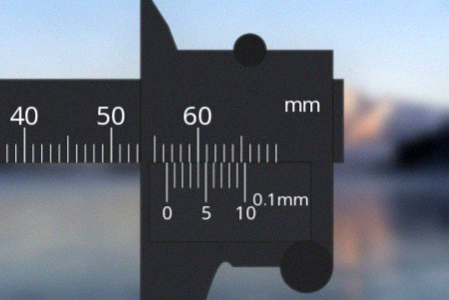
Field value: 56.4
